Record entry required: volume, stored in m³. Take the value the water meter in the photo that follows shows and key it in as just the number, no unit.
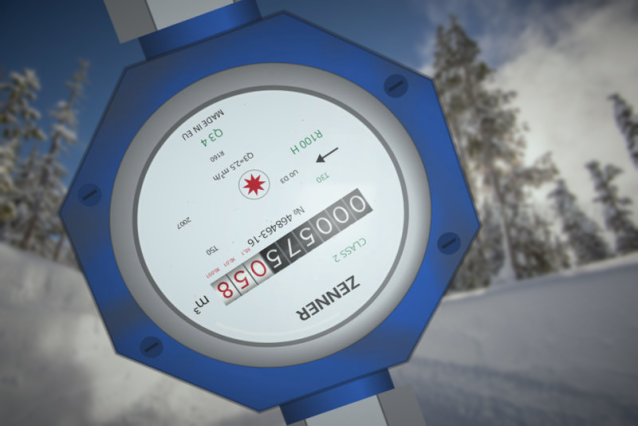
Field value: 575.058
